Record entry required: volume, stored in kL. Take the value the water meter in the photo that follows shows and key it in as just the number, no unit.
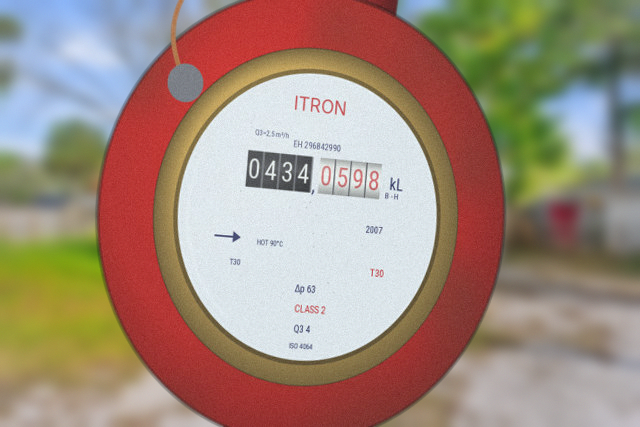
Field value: 434.0598
